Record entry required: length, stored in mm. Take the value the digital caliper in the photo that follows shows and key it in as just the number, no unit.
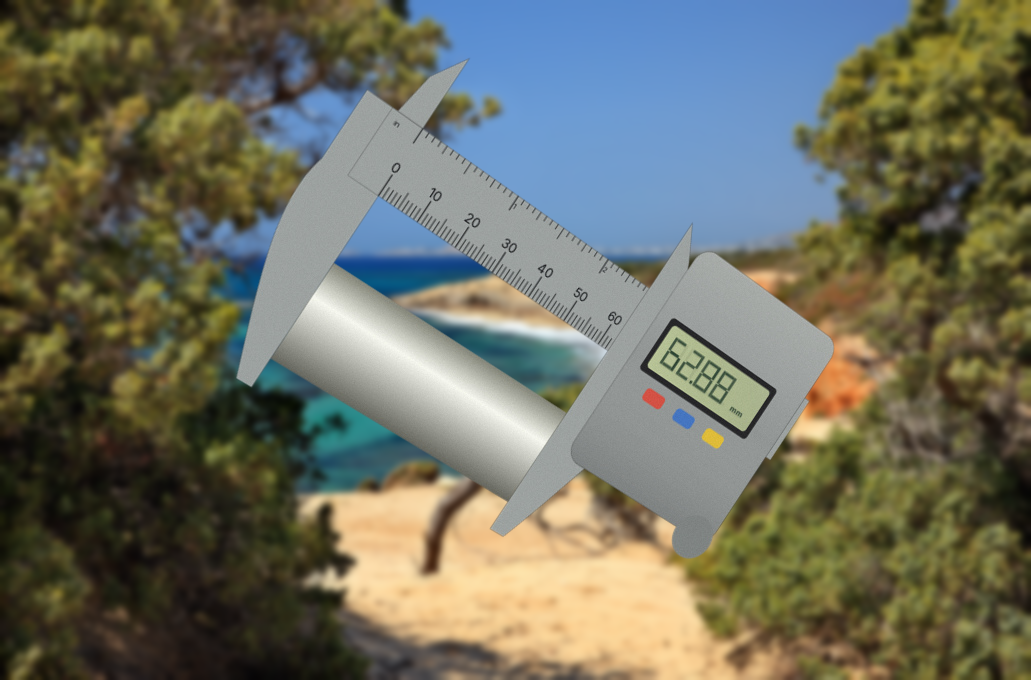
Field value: 62.88
